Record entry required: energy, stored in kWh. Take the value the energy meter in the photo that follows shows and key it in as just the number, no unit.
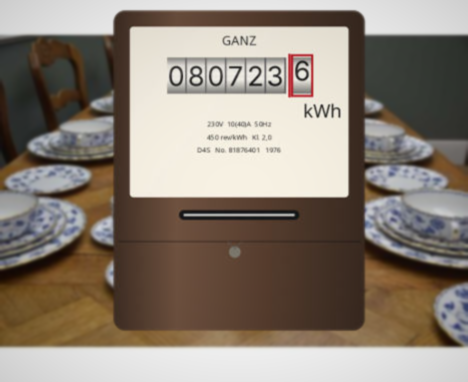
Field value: 80723.6
